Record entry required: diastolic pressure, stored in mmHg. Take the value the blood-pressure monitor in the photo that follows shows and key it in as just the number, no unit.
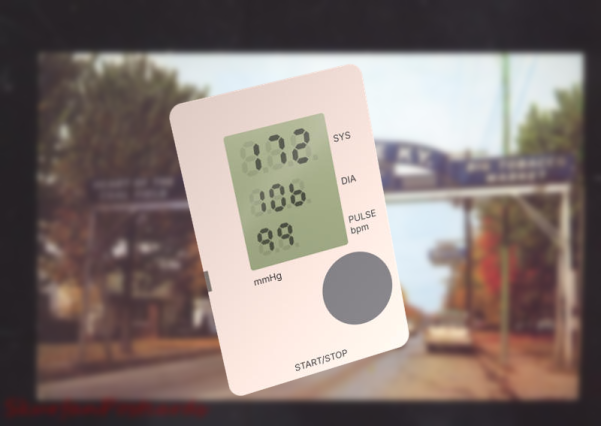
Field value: 106
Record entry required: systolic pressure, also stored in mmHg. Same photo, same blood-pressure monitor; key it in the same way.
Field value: 172
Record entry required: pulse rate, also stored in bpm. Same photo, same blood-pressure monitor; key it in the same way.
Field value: 99
